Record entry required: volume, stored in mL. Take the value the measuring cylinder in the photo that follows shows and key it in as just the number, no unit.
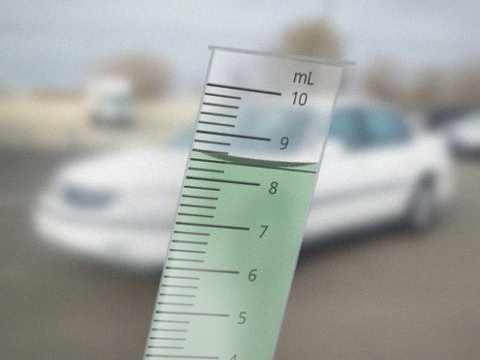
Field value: 8.4
